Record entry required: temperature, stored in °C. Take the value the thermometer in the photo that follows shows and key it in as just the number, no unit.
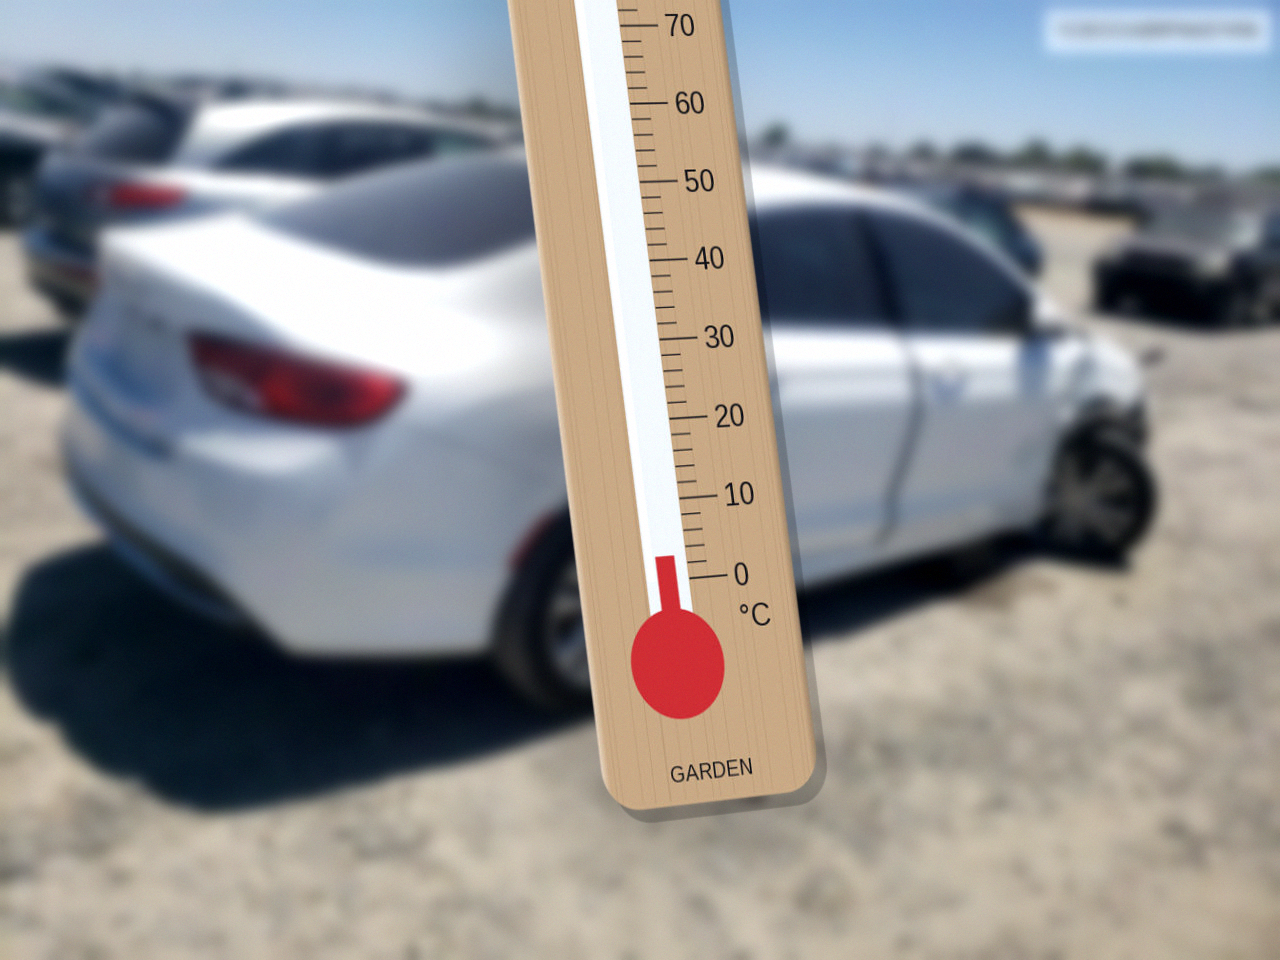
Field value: 3
